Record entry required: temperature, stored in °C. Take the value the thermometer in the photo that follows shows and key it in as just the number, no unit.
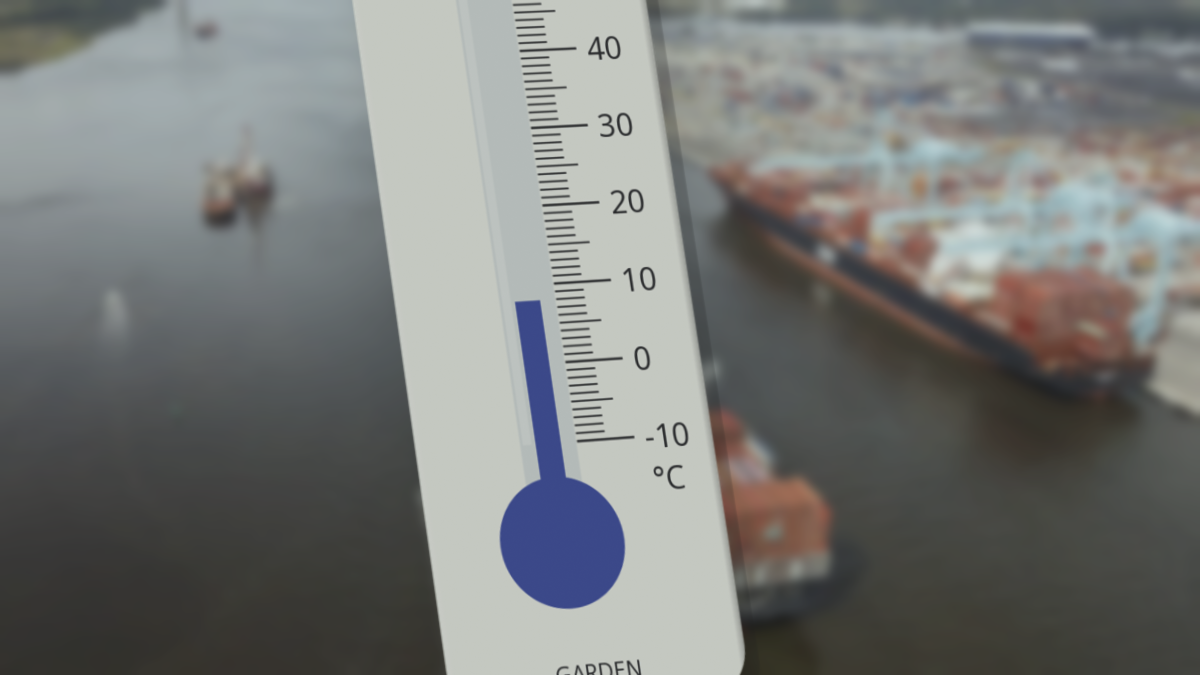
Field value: 8
